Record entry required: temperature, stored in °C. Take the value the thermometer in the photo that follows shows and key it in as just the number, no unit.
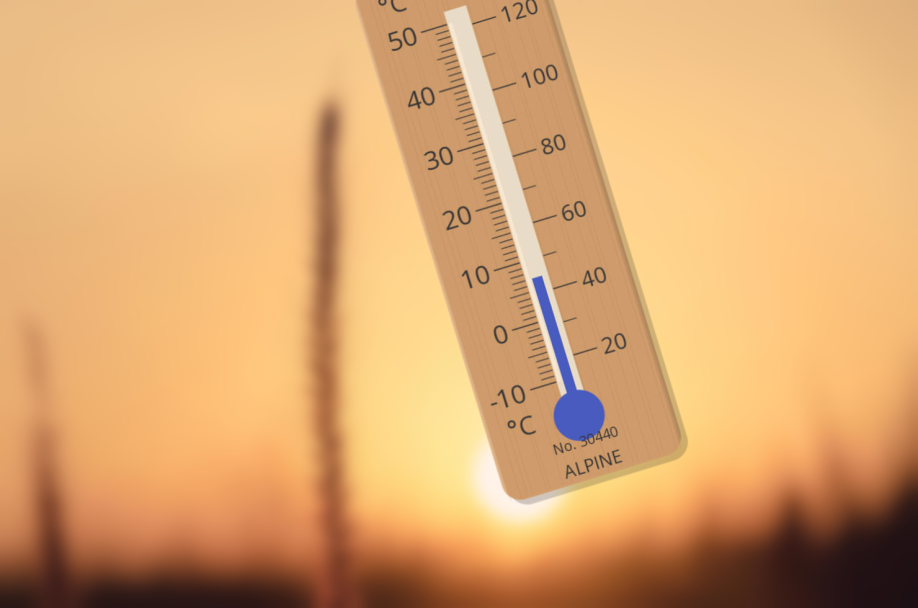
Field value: 7
